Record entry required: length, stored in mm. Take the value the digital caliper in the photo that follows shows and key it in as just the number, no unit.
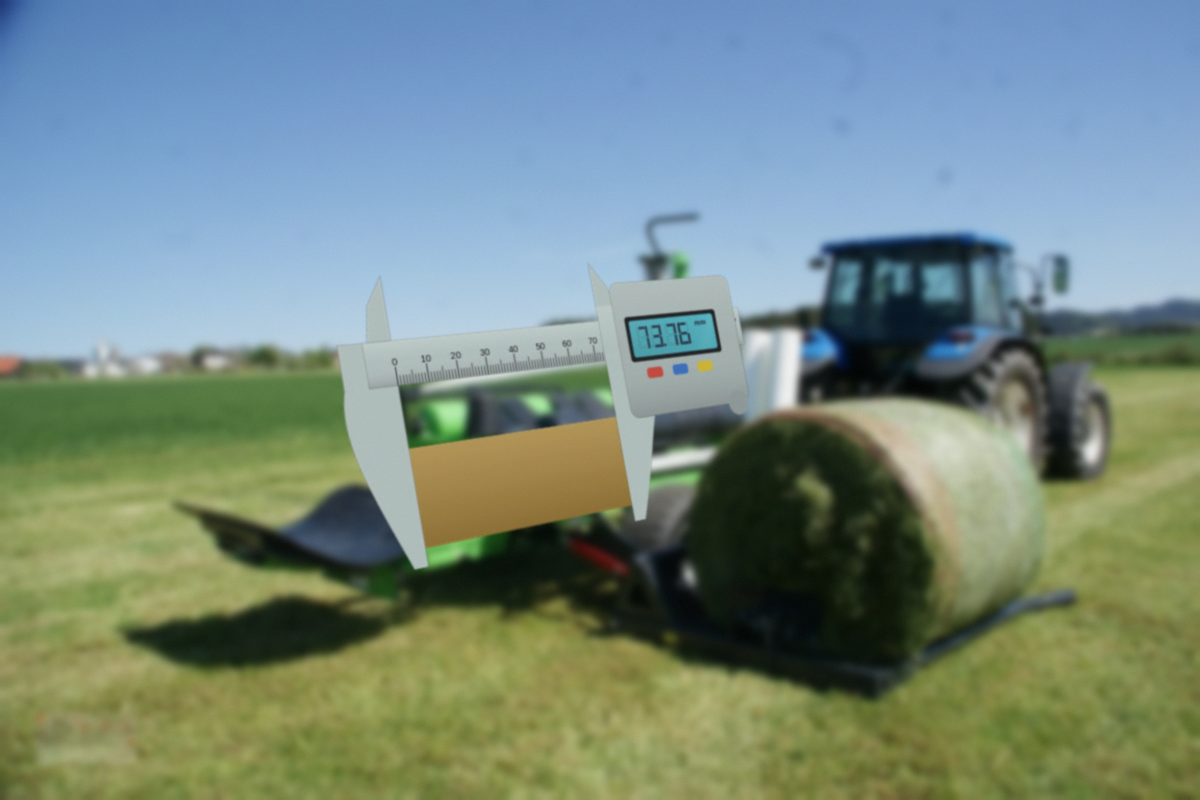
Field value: 73.76
